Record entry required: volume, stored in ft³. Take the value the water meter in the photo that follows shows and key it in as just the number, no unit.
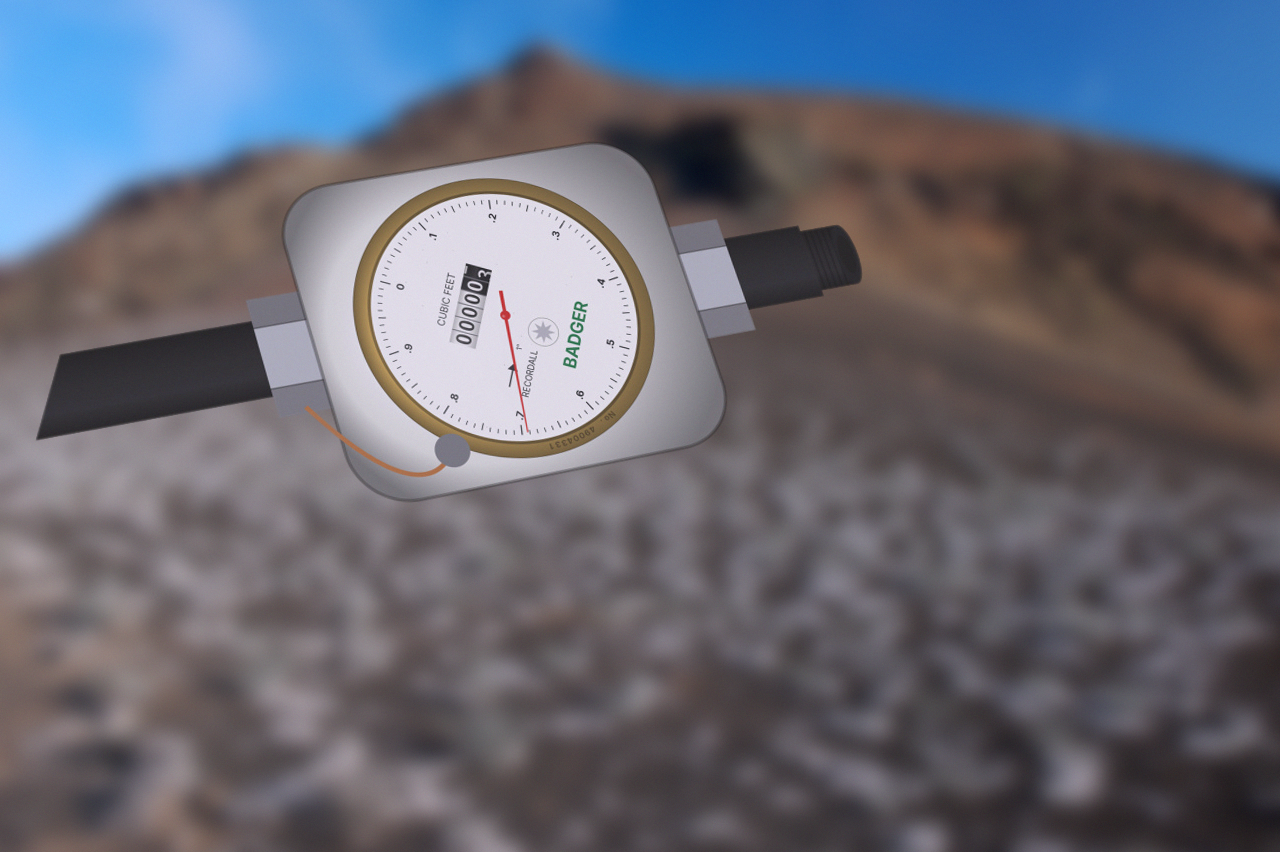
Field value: 2.69
